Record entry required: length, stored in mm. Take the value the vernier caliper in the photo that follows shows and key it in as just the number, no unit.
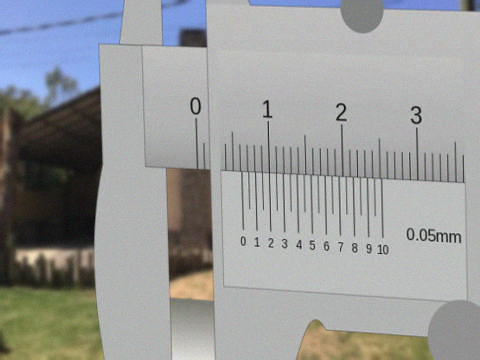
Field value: 6.2
